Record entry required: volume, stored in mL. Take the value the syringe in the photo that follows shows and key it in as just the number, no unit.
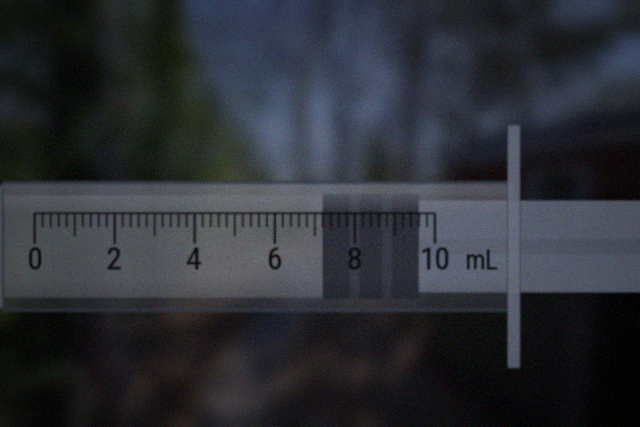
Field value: 7.2
